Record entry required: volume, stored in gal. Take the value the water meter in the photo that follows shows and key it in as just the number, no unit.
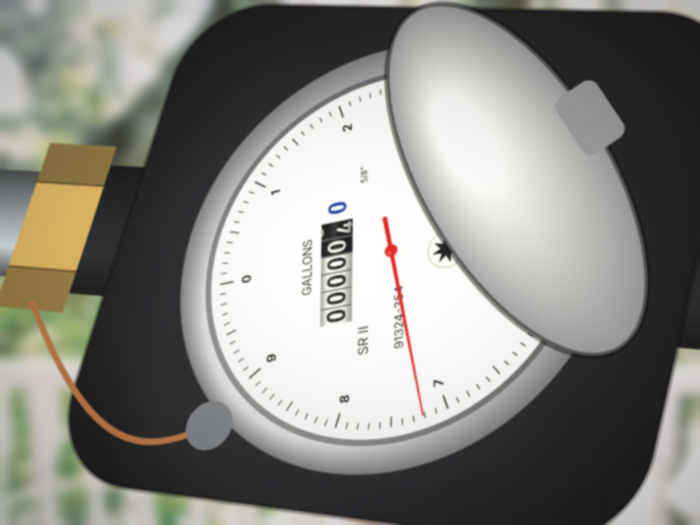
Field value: 37.2
